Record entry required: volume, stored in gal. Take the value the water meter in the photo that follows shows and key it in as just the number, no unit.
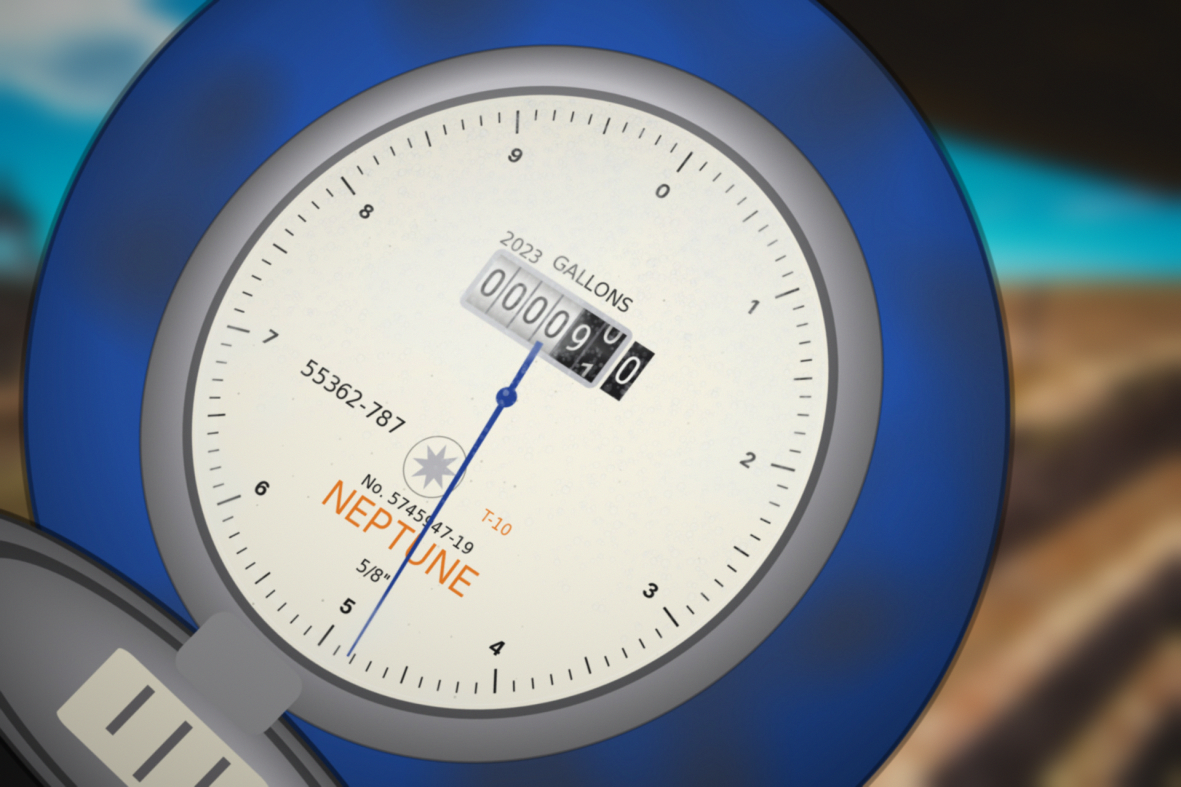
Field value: 904.8
